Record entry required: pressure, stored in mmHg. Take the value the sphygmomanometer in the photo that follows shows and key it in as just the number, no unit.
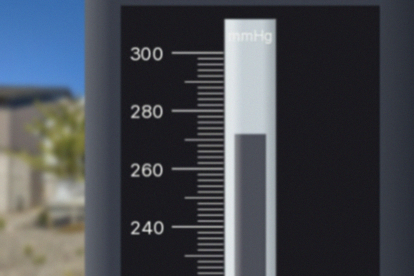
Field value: 272
